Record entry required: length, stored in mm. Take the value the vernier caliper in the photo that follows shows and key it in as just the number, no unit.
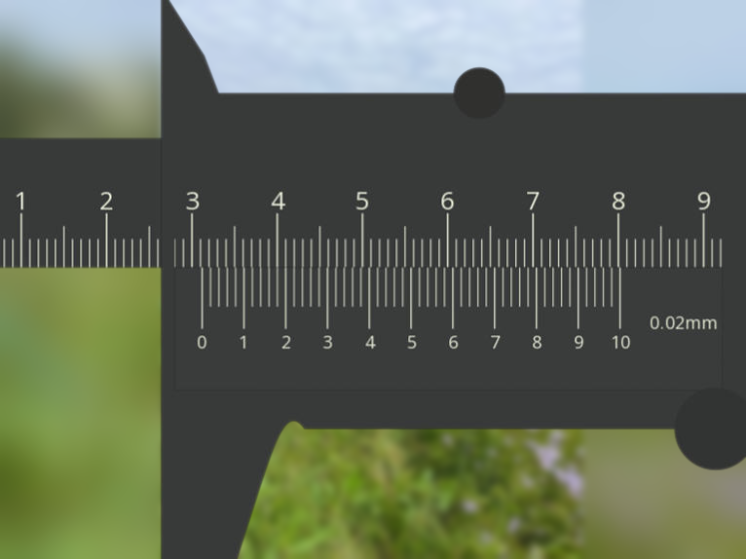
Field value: 31.2
